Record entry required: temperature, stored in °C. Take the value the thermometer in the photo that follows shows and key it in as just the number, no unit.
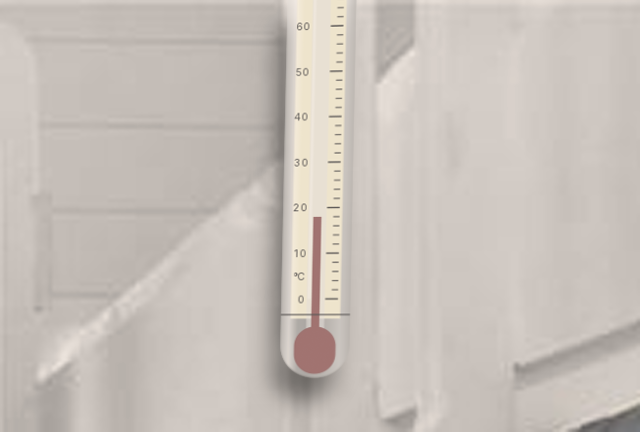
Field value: 18
